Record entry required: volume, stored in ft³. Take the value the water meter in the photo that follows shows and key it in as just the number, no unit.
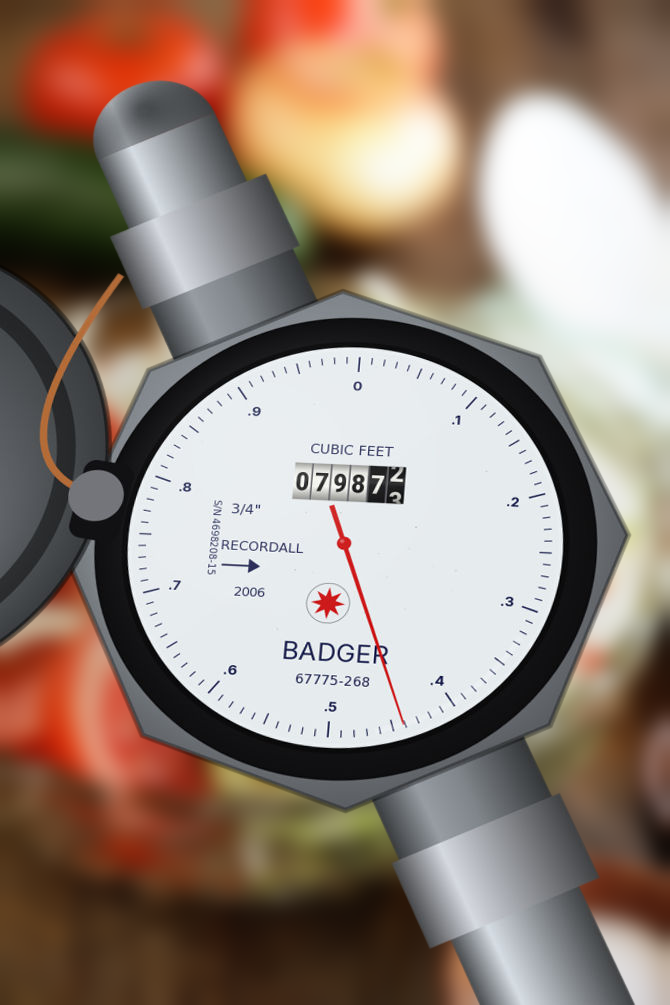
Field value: 79872.44
